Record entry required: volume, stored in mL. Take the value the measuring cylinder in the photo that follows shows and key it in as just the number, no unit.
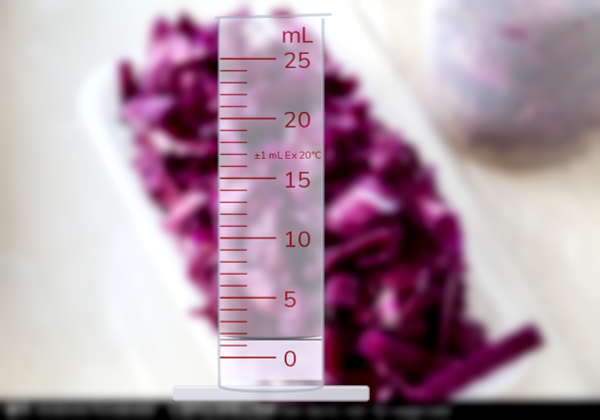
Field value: 1.5
